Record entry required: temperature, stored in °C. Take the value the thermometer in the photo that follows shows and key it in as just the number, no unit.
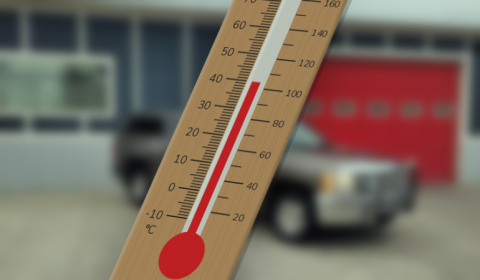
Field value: 40
